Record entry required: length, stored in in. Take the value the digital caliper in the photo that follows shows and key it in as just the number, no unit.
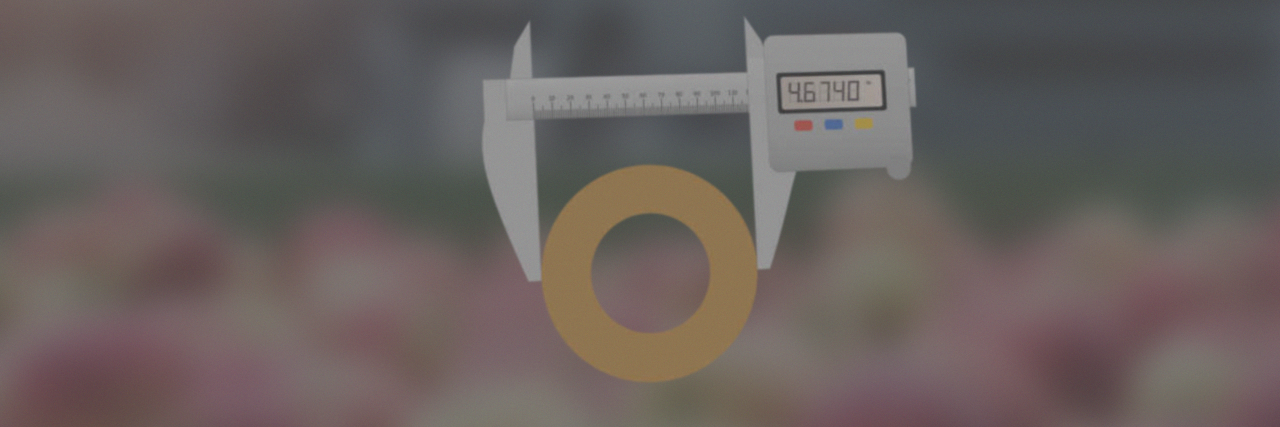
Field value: 4.6740
